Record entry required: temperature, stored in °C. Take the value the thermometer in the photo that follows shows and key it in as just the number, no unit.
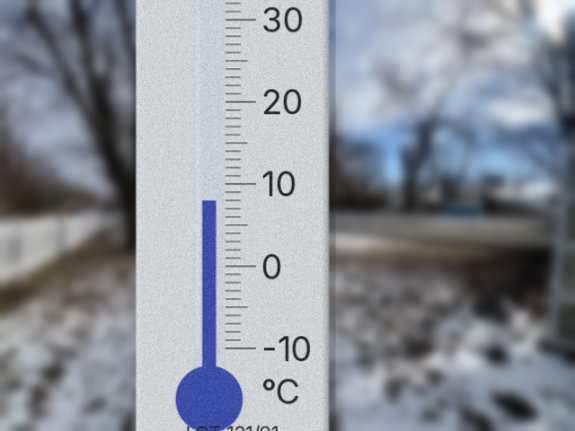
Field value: 8
